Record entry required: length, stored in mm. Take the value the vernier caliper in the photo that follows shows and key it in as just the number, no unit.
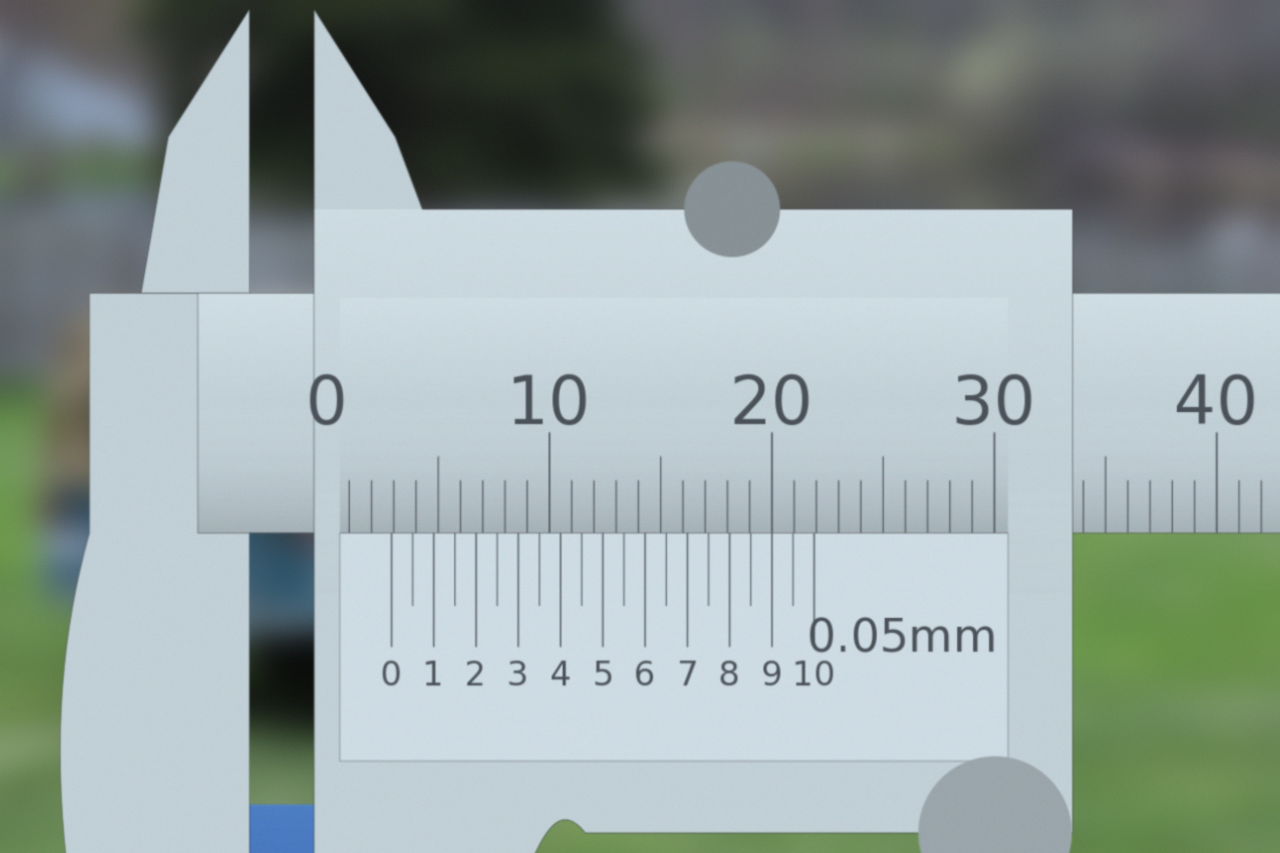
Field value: 2.9
